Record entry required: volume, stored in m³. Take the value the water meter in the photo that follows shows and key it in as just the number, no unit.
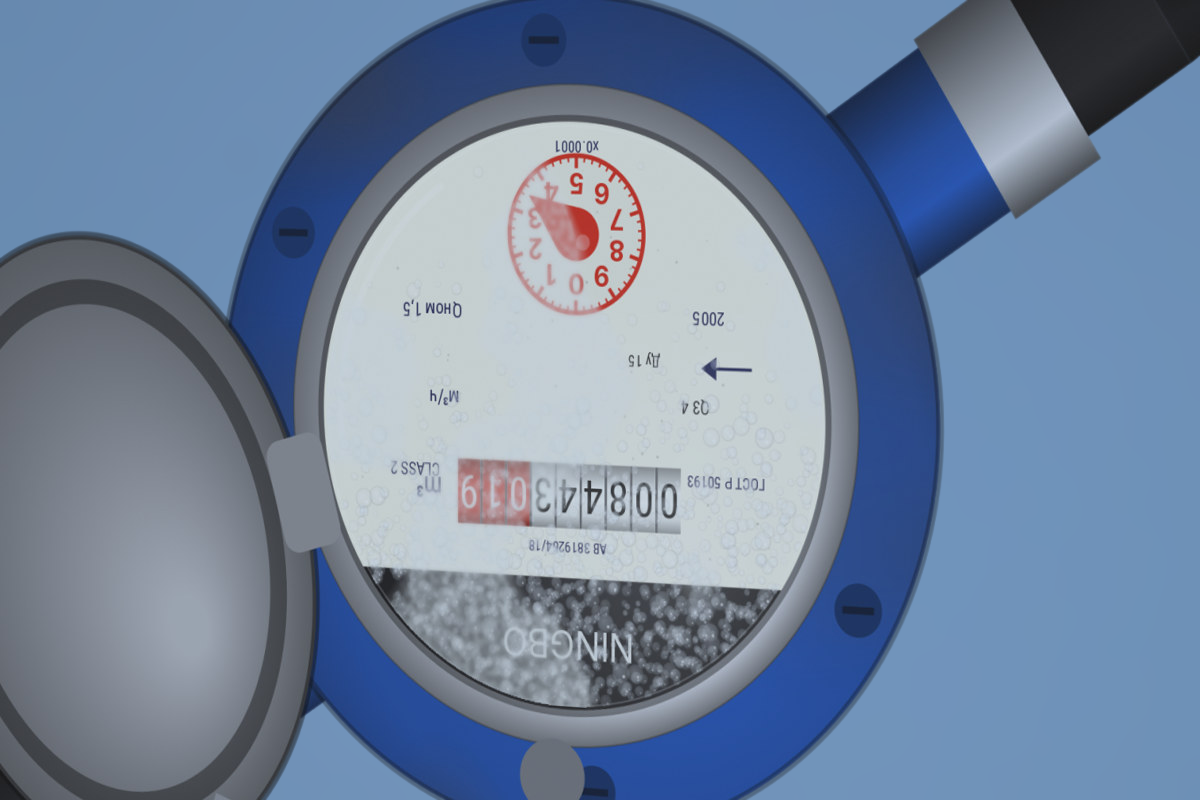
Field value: 8443.0193
